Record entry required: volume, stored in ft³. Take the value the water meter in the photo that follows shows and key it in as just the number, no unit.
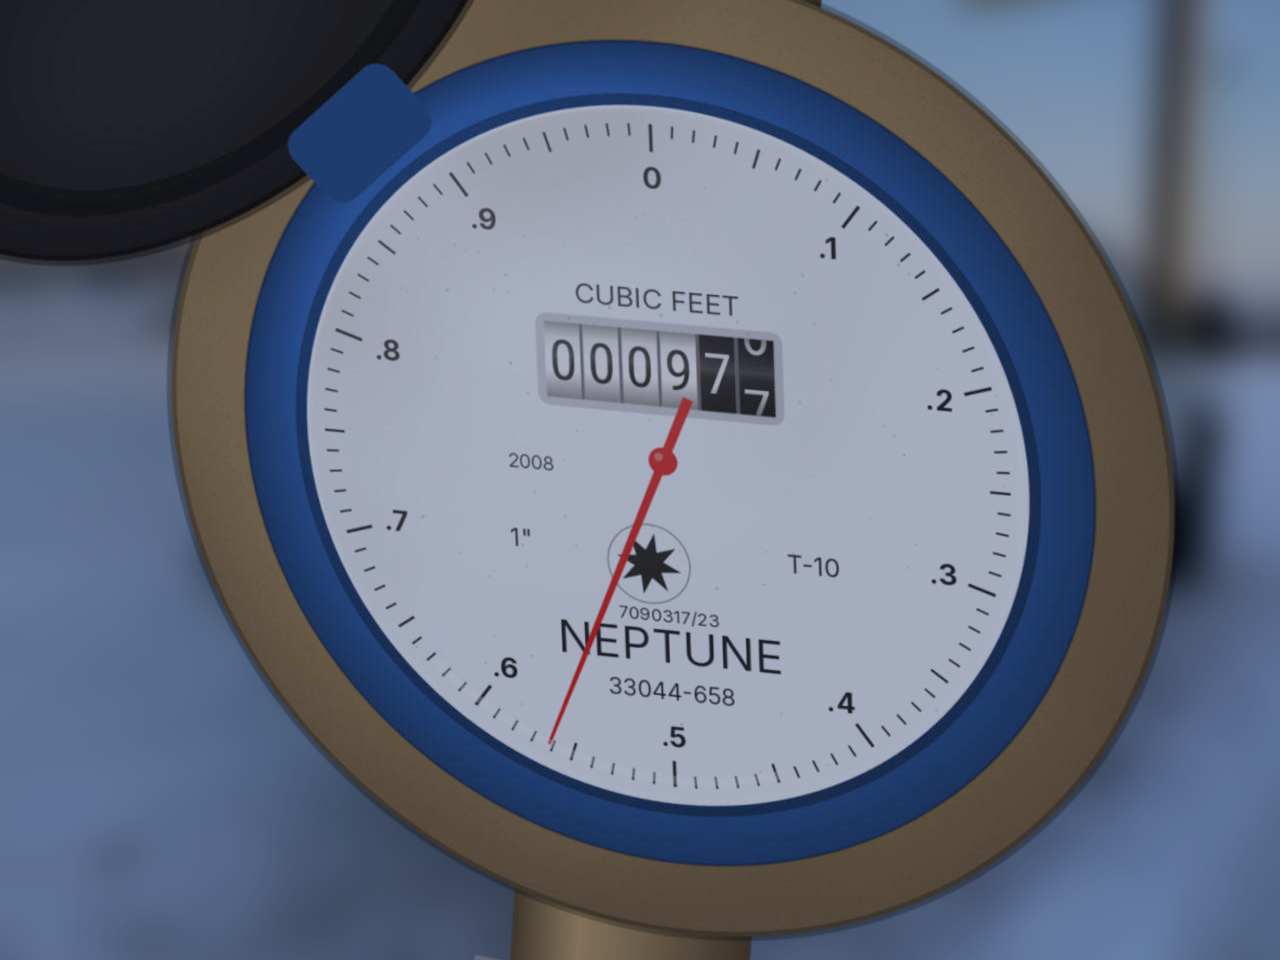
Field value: 976.56
